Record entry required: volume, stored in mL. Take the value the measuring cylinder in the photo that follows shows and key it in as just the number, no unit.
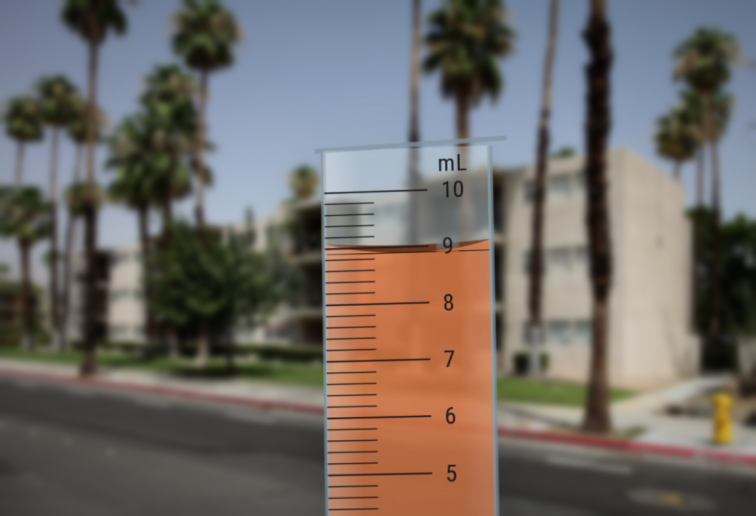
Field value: 8.9
